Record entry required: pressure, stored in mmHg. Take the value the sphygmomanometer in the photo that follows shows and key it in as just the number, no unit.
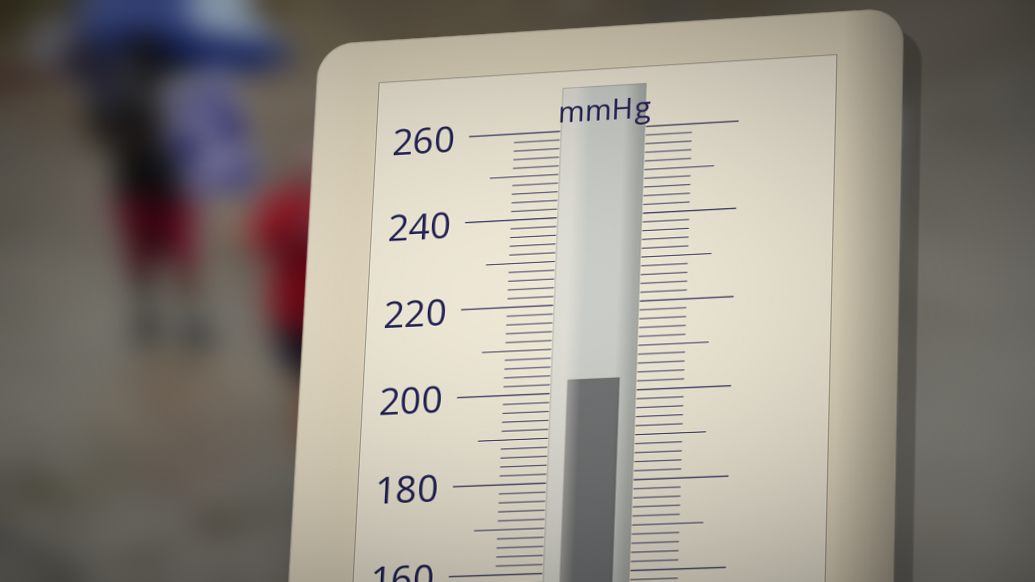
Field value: 203
